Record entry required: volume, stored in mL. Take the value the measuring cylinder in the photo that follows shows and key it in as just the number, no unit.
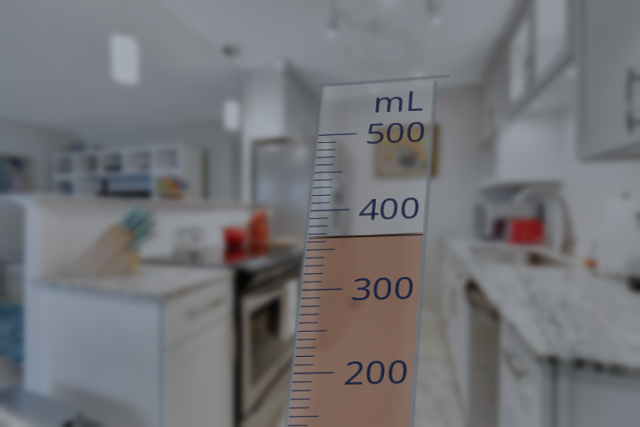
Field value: 365
